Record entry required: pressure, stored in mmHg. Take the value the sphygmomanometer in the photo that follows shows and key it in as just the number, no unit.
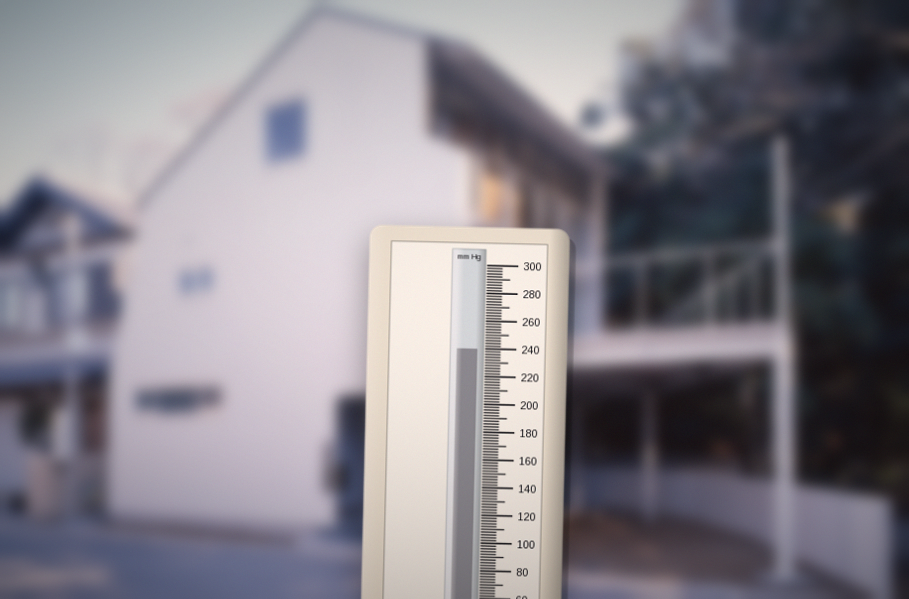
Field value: 240
